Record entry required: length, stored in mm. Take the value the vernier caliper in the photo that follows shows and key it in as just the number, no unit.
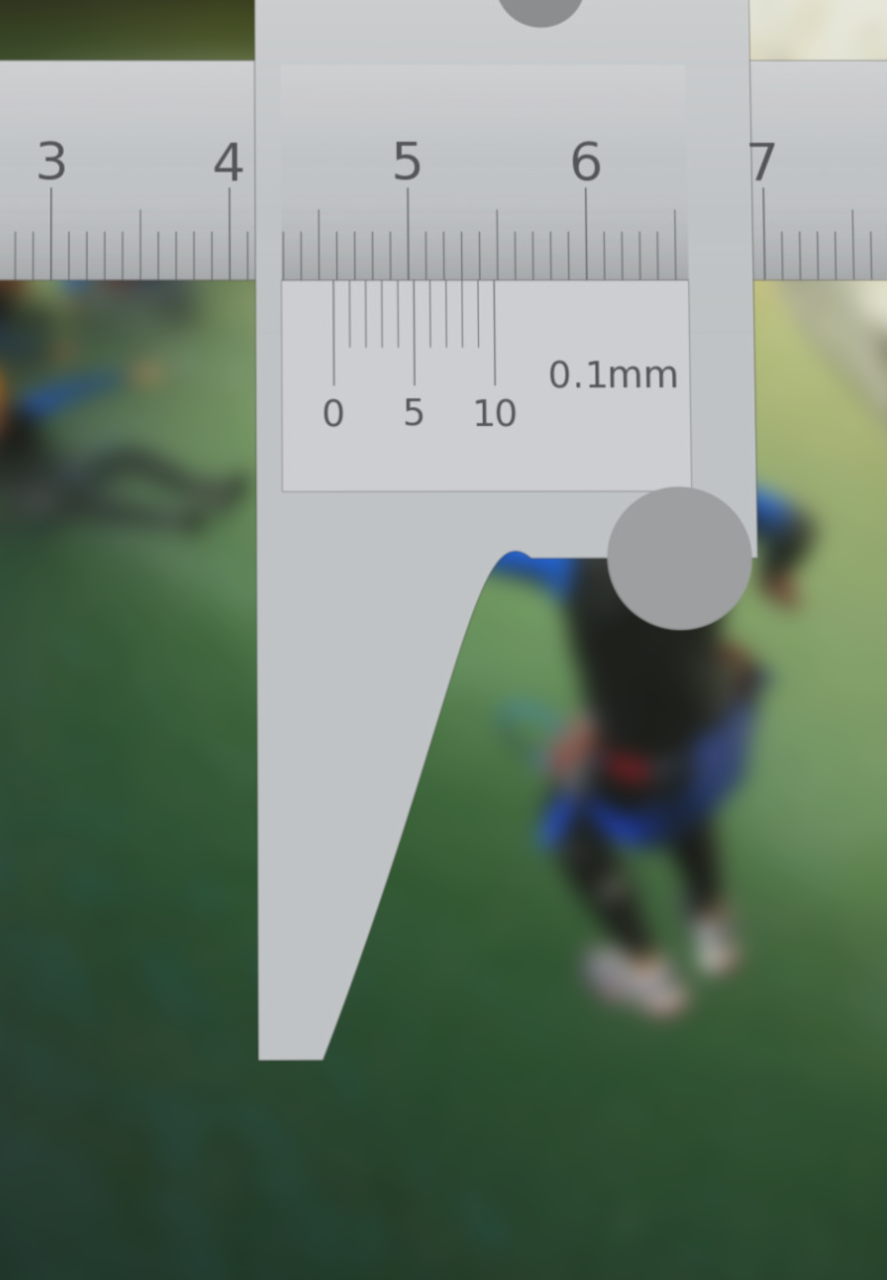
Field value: 45.8
